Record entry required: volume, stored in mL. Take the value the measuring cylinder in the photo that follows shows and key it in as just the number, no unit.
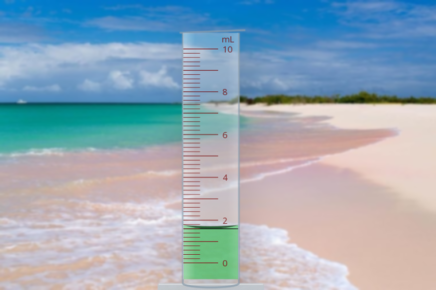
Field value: 1.6
